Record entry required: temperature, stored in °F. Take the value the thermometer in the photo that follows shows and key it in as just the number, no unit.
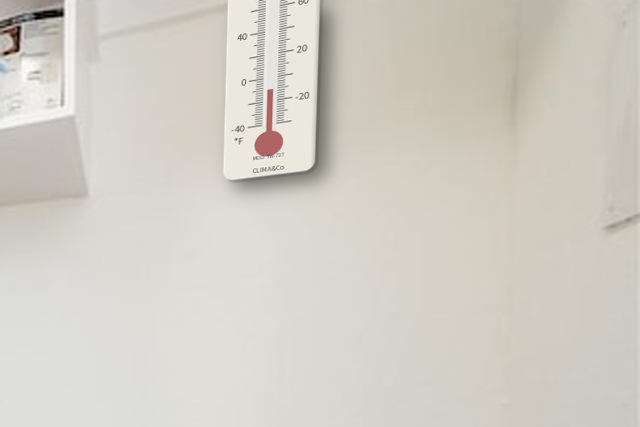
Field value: -10
